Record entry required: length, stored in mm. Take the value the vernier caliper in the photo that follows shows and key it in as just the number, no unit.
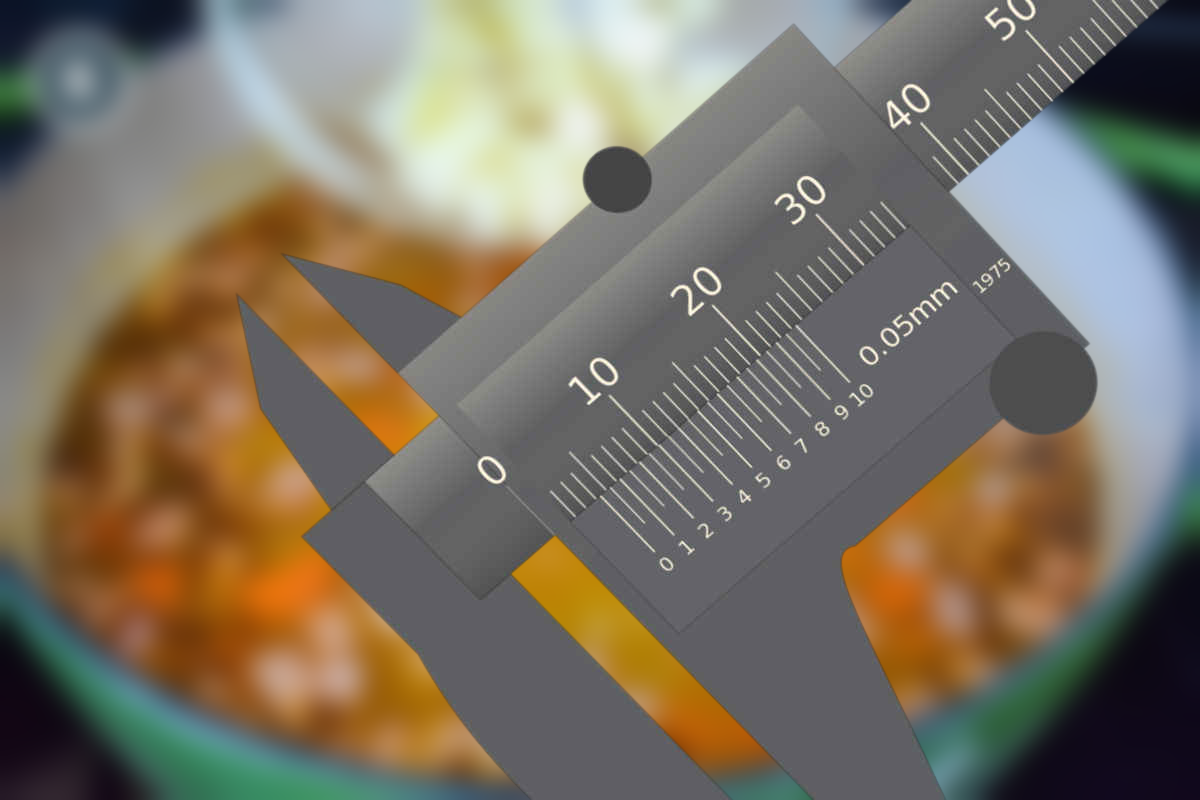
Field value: 4.4
